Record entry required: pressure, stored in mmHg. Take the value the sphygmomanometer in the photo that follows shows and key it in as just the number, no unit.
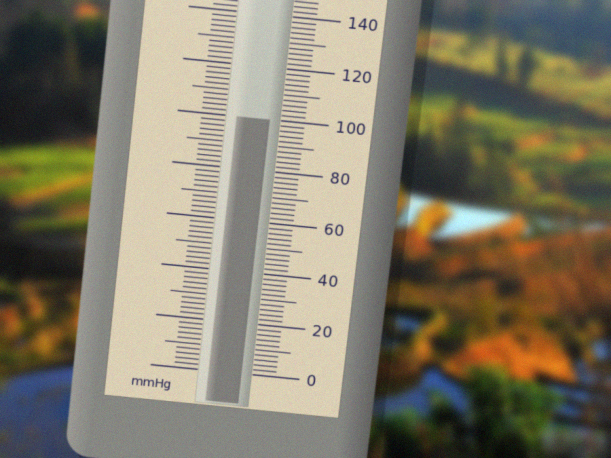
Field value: 100
